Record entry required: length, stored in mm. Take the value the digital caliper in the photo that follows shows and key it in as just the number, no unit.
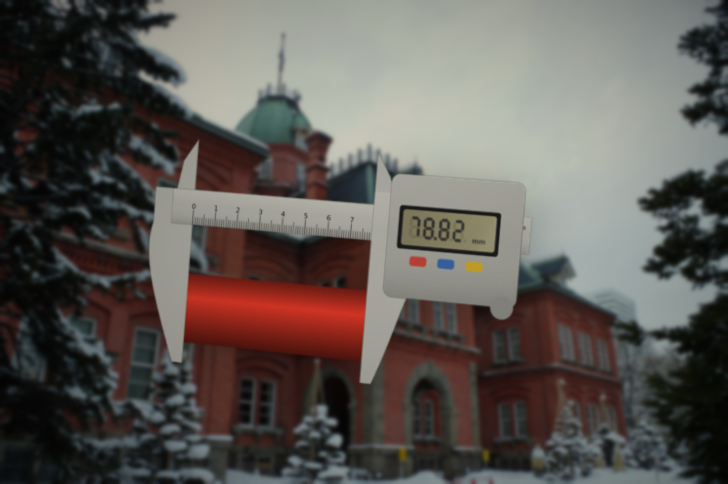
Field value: 78.82
